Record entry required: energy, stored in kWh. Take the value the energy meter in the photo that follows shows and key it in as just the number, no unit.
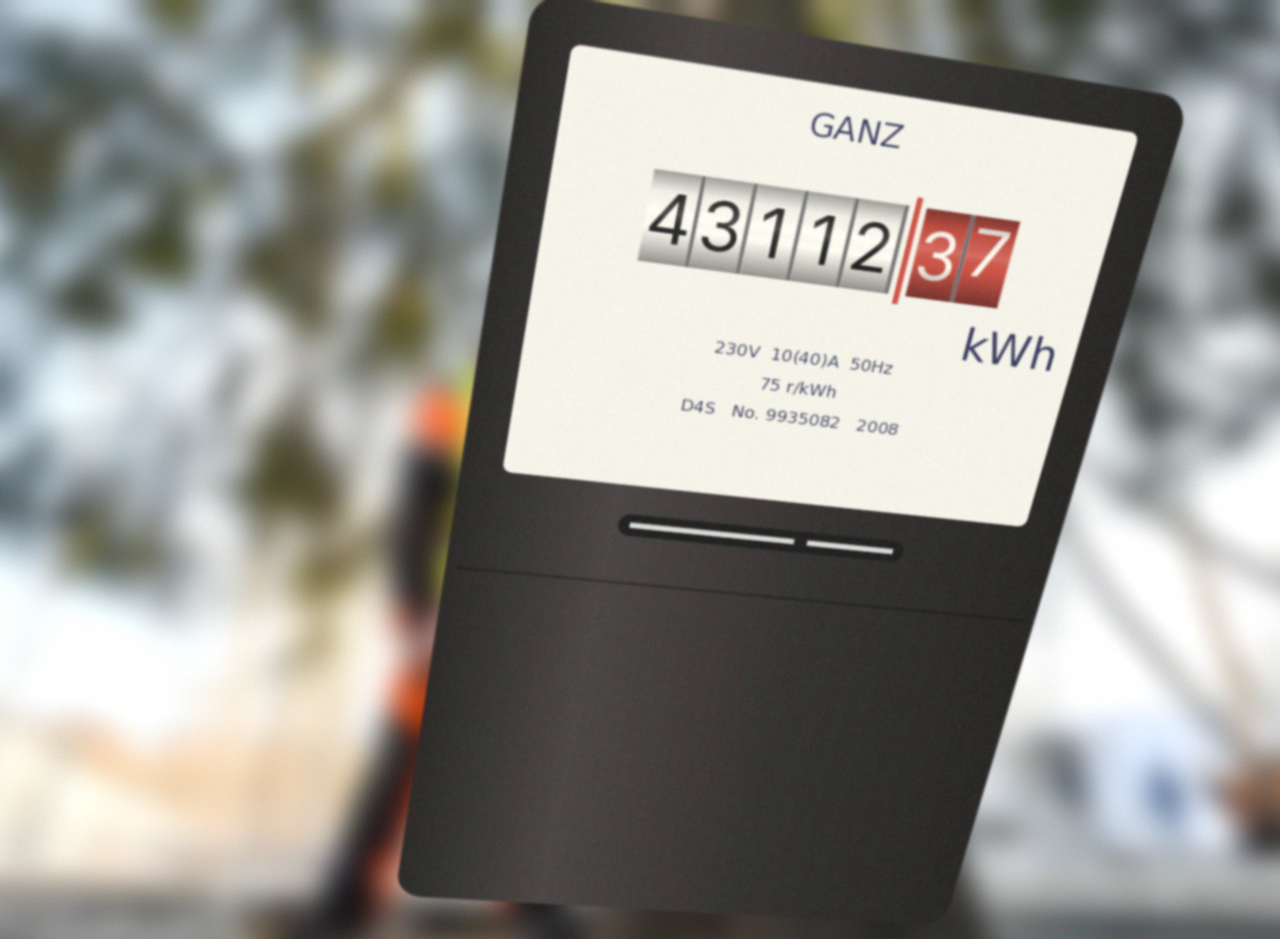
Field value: 43112.37
